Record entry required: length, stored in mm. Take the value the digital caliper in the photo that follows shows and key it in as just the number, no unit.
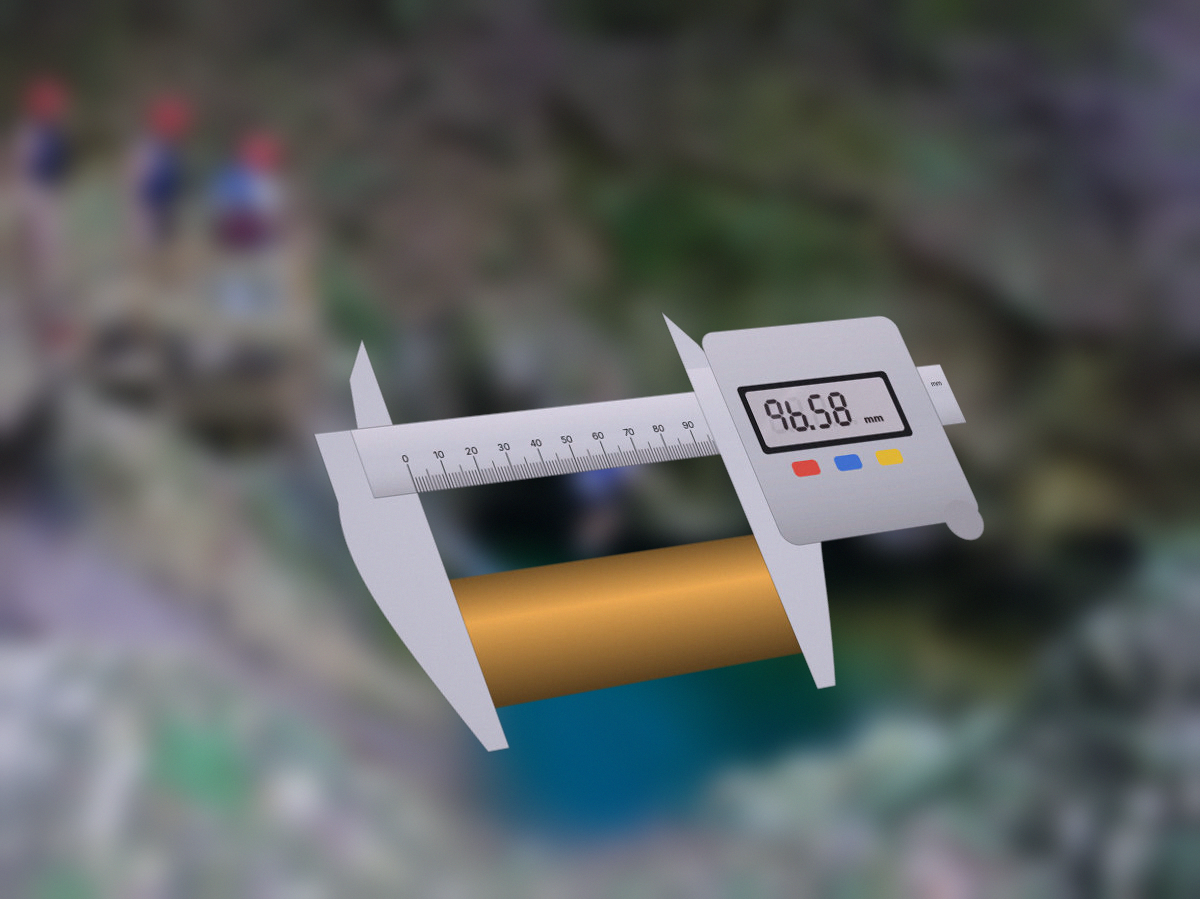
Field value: 96.58
